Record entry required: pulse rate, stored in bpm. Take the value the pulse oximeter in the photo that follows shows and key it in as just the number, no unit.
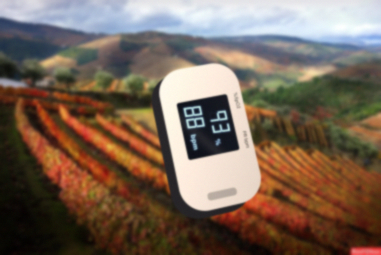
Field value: 88
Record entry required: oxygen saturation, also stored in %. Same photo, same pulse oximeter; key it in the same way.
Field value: 93
